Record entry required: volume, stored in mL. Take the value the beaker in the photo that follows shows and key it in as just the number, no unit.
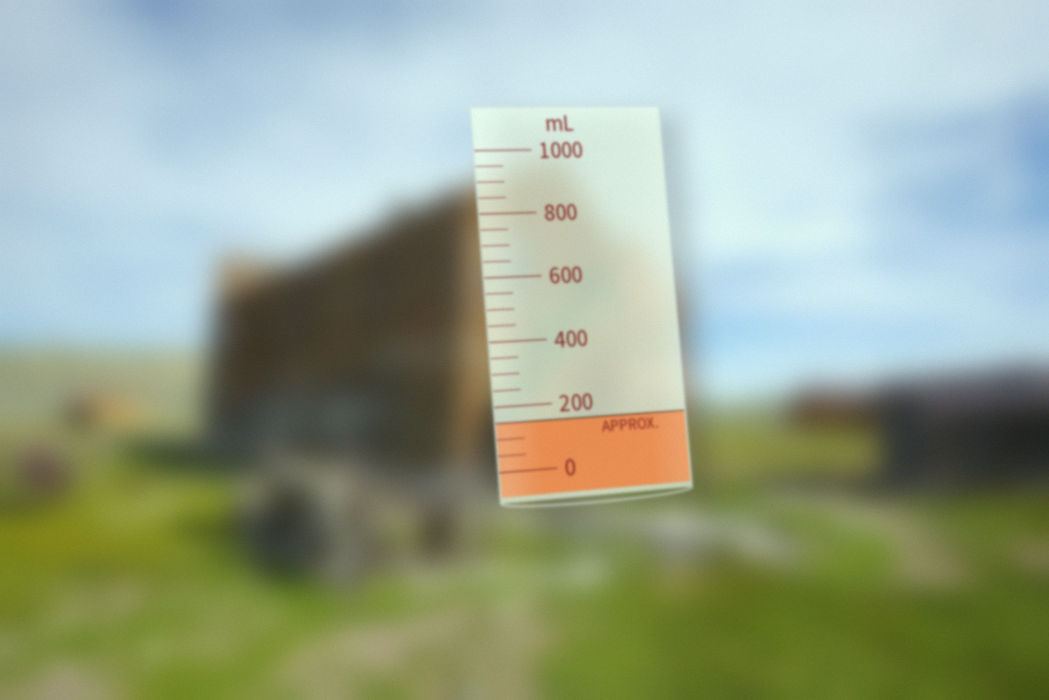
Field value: 150
